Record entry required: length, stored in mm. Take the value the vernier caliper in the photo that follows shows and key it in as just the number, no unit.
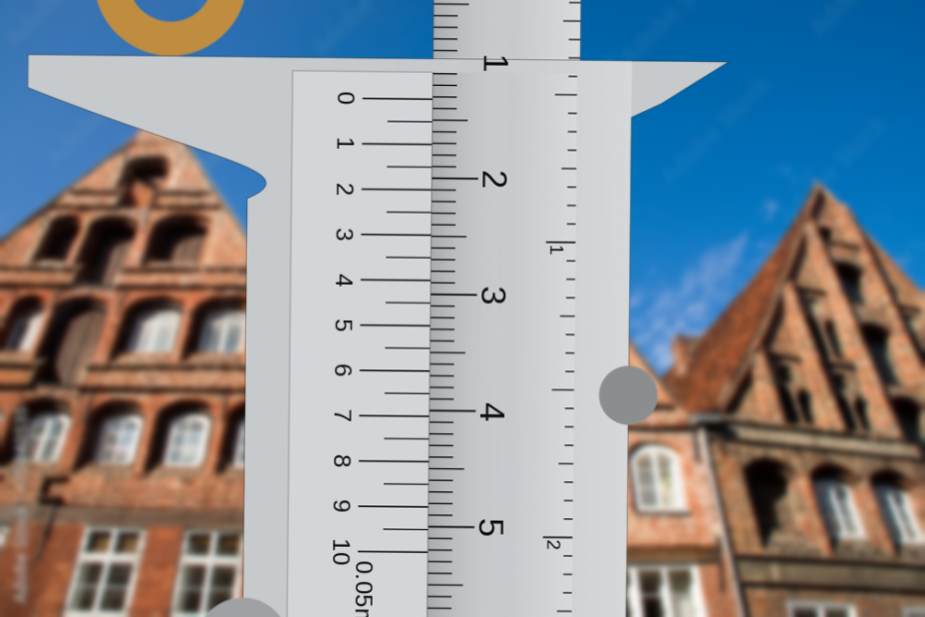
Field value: 13.2
